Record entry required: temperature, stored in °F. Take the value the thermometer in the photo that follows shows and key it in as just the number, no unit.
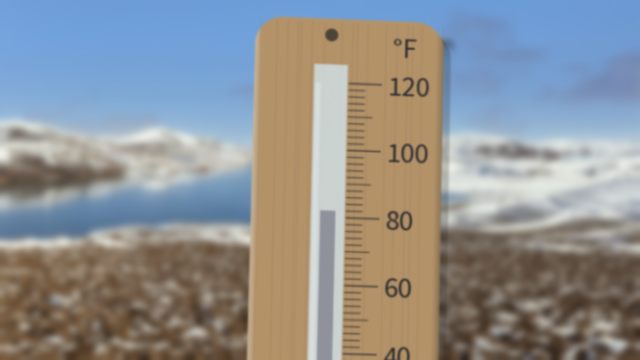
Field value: 82
